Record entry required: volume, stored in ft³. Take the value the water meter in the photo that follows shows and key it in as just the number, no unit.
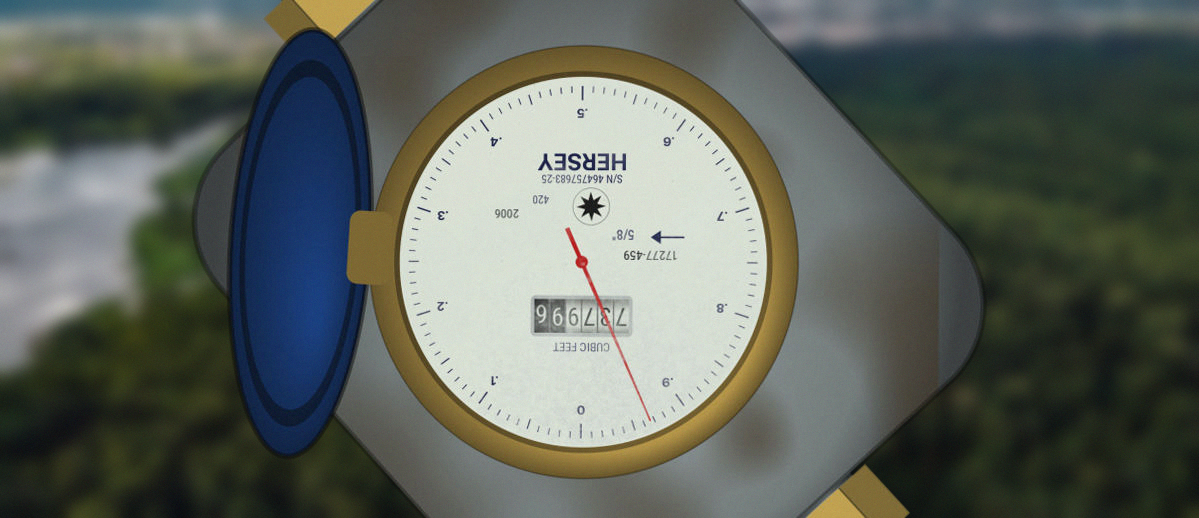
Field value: 737995.93
